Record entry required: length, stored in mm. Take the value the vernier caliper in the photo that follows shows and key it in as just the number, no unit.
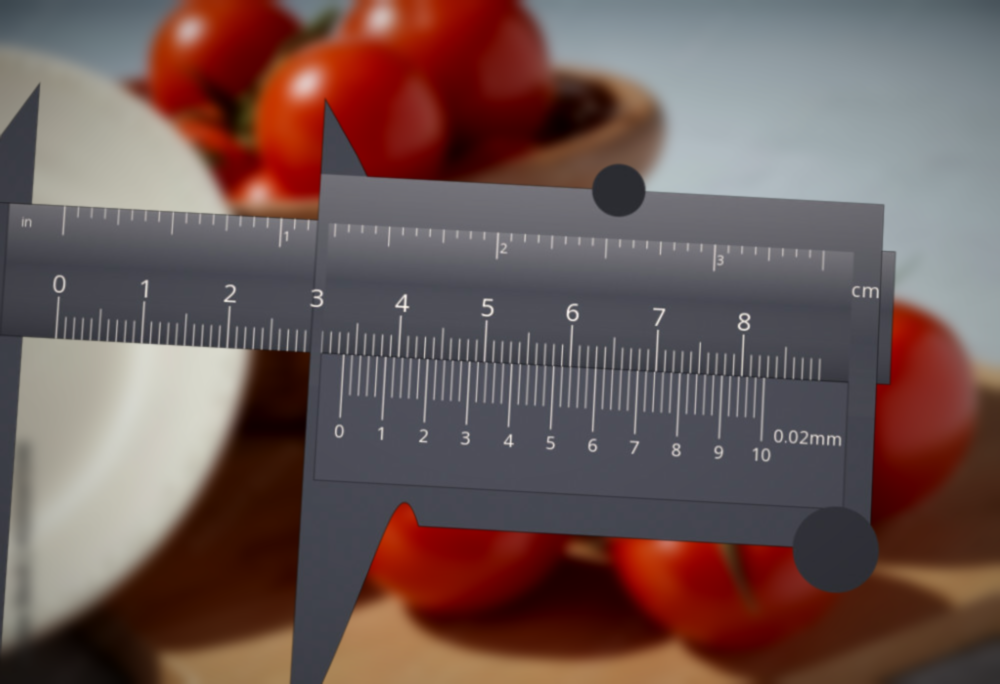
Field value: 33.6
